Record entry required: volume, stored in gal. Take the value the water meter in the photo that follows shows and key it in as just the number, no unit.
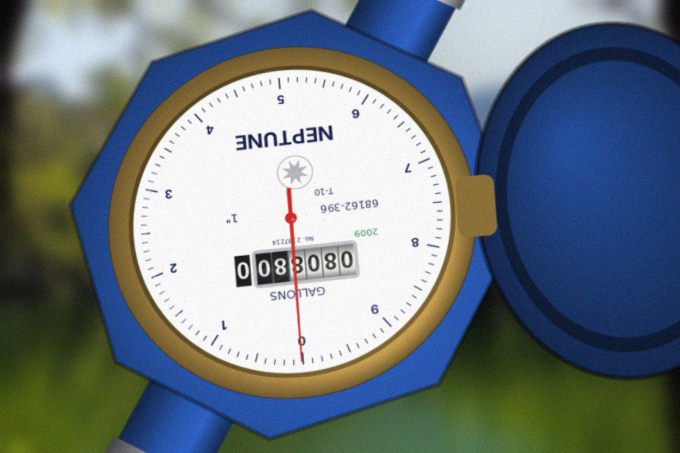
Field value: 808800.0
